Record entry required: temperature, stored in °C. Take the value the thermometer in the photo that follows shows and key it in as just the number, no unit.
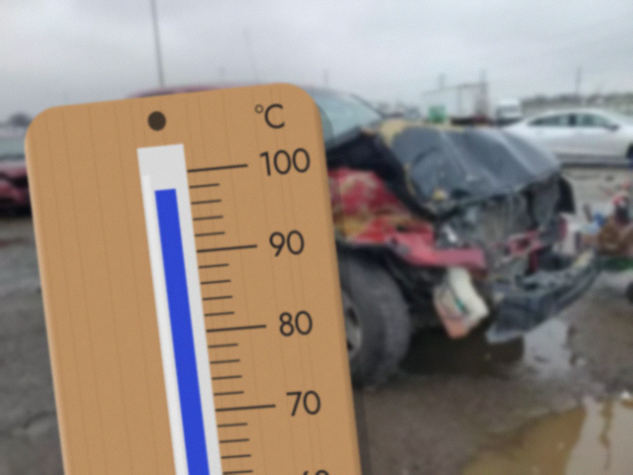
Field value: 98
